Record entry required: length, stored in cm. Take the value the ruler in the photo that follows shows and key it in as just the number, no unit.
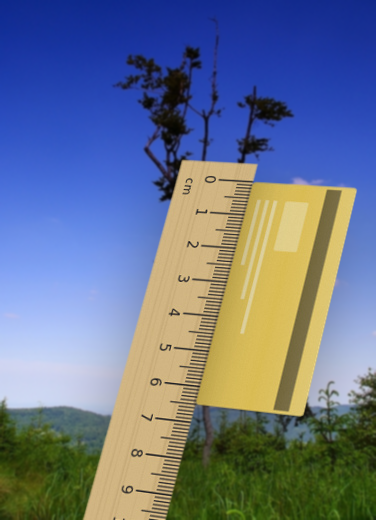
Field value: 6.5
